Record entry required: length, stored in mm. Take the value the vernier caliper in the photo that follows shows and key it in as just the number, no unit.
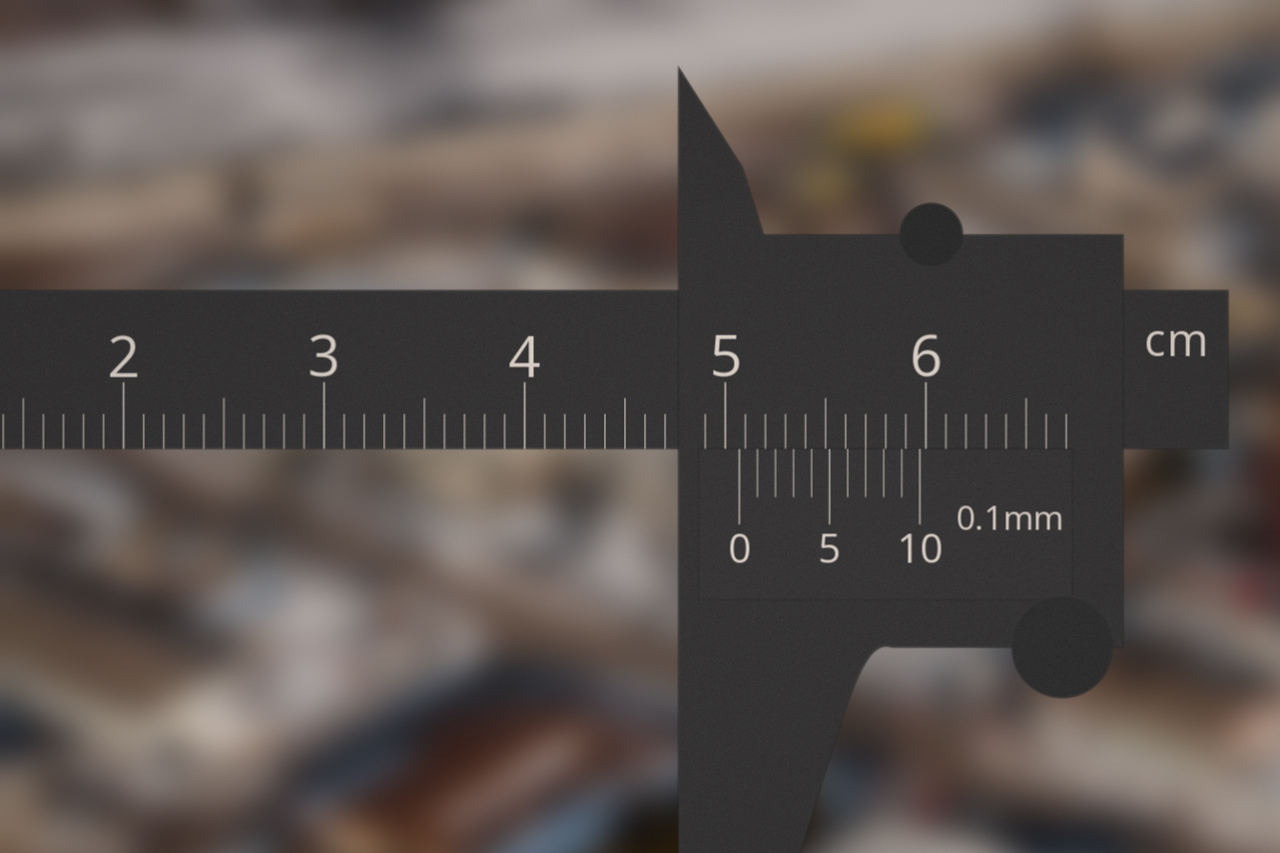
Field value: 50.7
